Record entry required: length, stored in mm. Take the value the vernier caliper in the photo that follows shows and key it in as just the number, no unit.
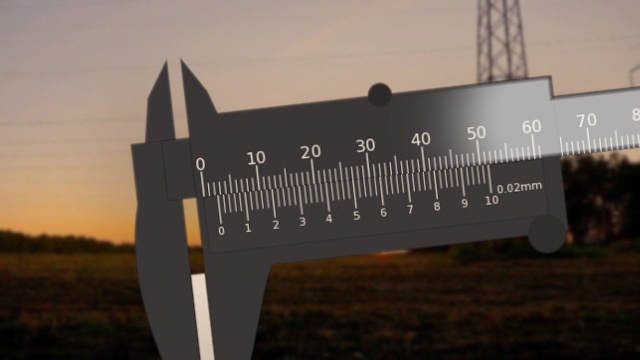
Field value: 2.5
